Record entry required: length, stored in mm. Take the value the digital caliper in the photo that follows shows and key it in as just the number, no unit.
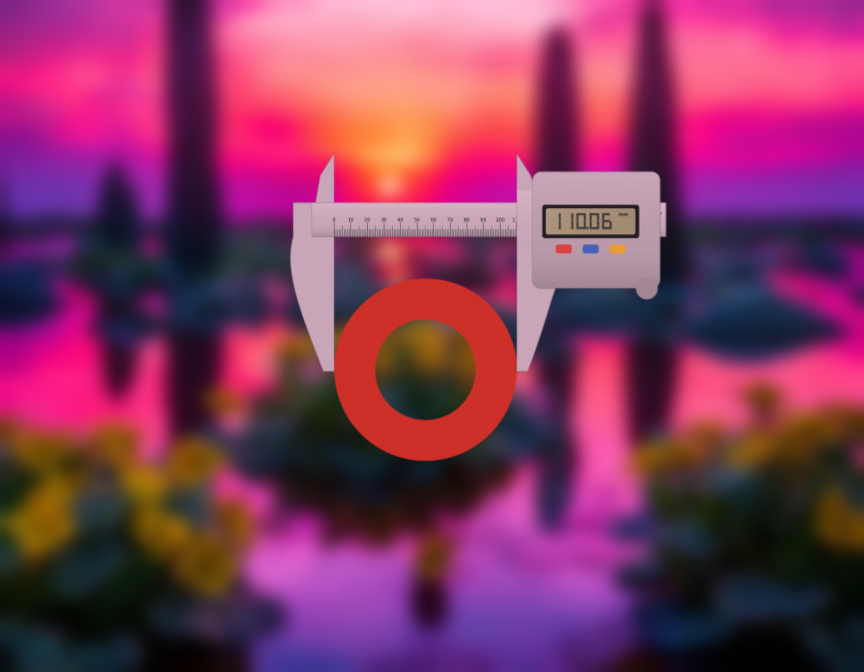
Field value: 110.06
